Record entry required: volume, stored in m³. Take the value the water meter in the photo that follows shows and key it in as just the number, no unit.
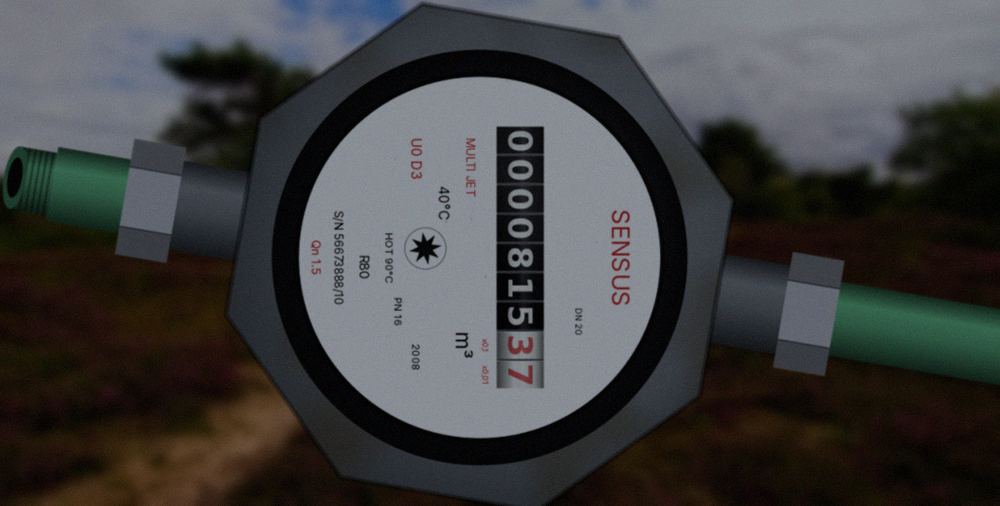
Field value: 815.37
